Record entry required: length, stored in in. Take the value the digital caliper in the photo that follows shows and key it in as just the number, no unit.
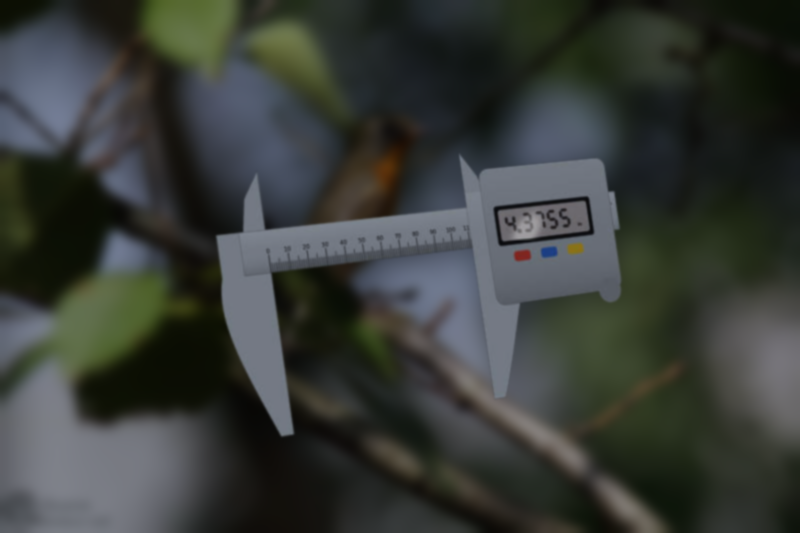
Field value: 4.3755
